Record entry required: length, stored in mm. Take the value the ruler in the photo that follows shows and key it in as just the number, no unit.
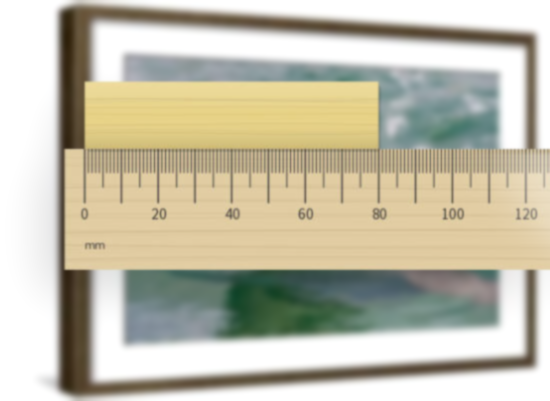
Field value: 80
